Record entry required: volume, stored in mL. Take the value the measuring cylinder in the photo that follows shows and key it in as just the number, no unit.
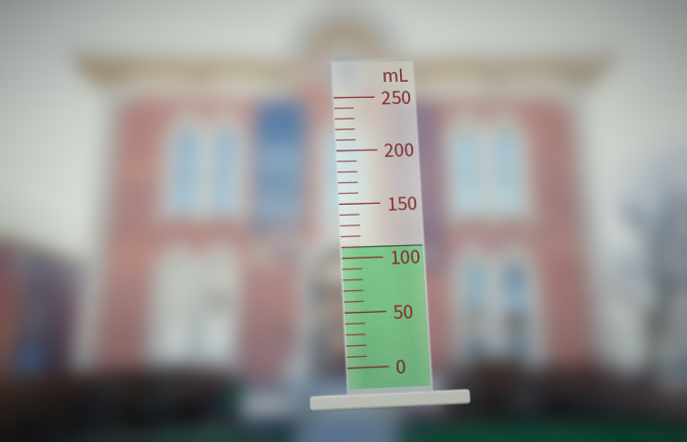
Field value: 110
